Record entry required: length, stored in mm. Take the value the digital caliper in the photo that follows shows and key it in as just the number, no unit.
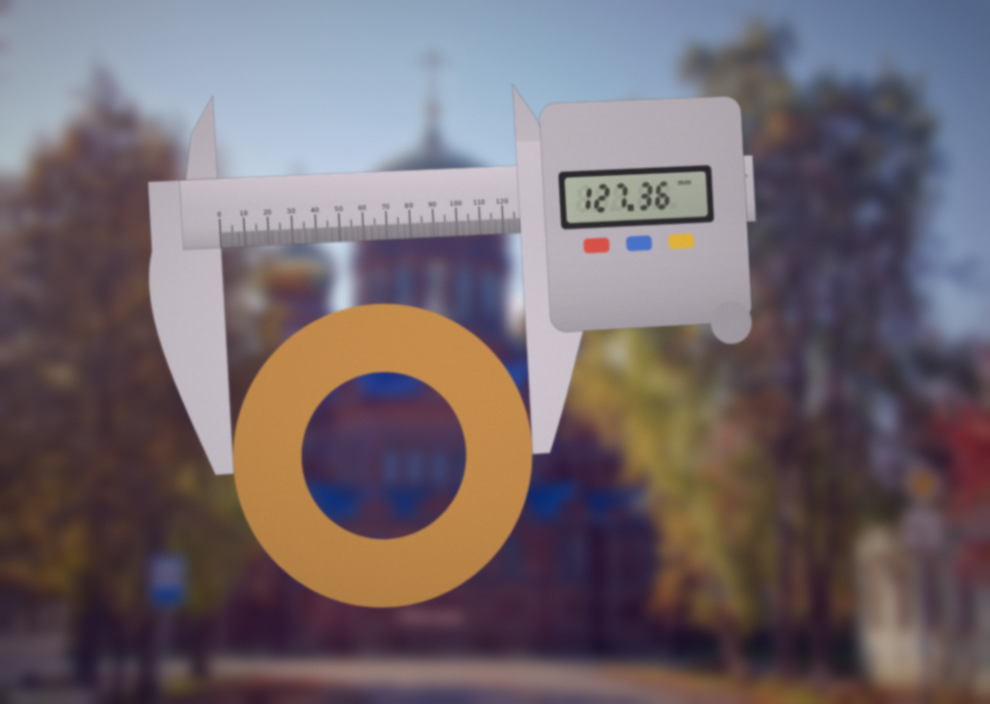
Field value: 127.36
